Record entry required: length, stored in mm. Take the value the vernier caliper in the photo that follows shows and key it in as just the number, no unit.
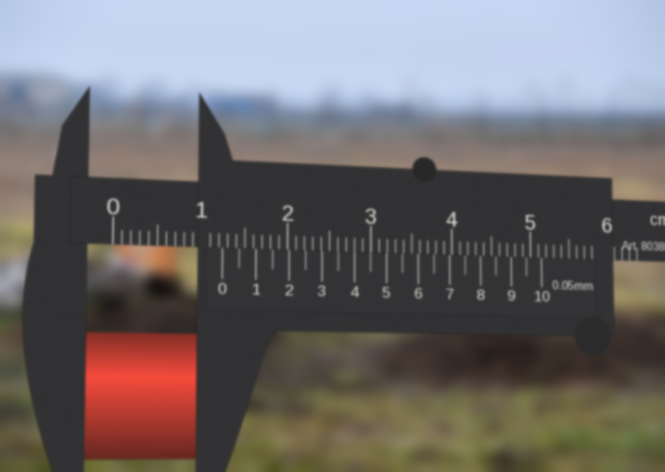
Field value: 12.4
